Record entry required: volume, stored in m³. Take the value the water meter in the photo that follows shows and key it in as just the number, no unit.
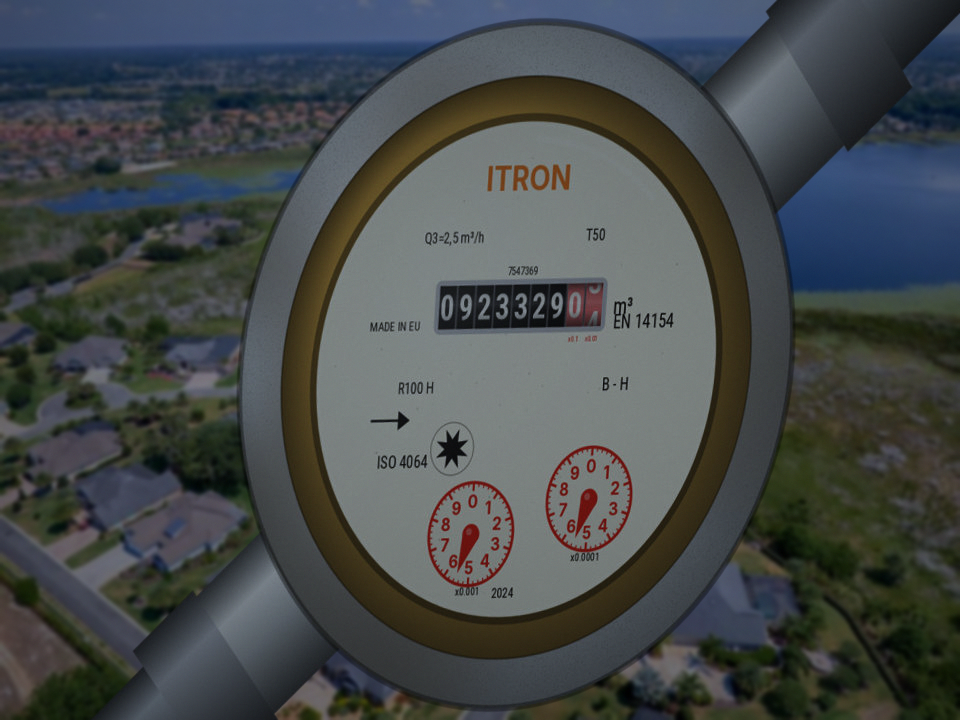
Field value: 923329.0355
